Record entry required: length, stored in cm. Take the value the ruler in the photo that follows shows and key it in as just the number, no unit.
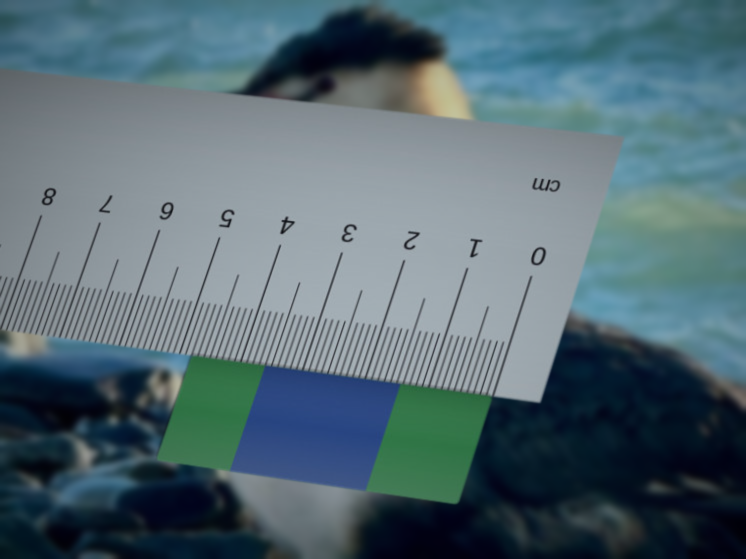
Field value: 4.8
